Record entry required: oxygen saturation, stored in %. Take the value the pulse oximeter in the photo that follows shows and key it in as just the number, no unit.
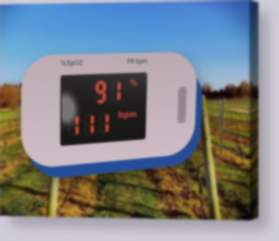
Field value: 91
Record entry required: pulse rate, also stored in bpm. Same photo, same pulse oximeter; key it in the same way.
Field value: 111
